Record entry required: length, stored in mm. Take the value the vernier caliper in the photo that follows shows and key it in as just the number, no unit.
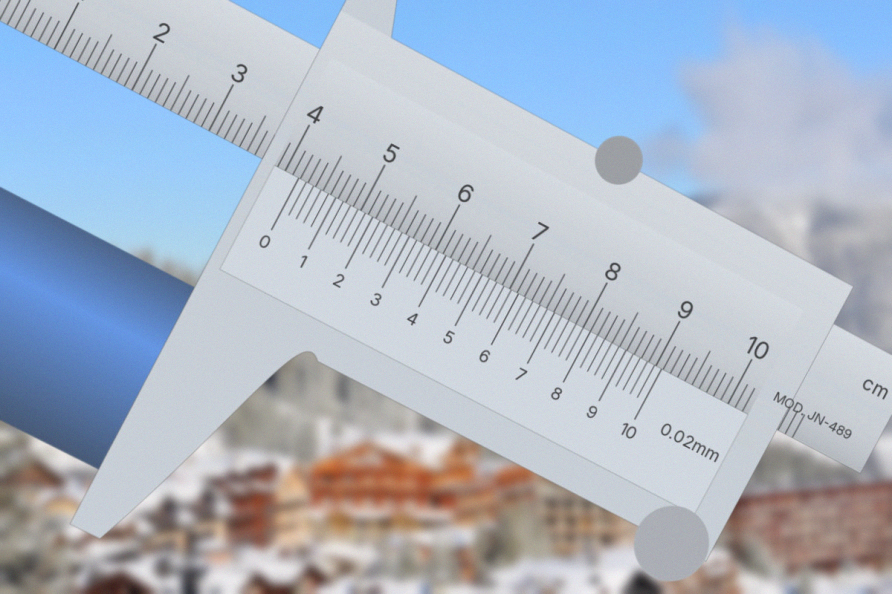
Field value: 41.8
